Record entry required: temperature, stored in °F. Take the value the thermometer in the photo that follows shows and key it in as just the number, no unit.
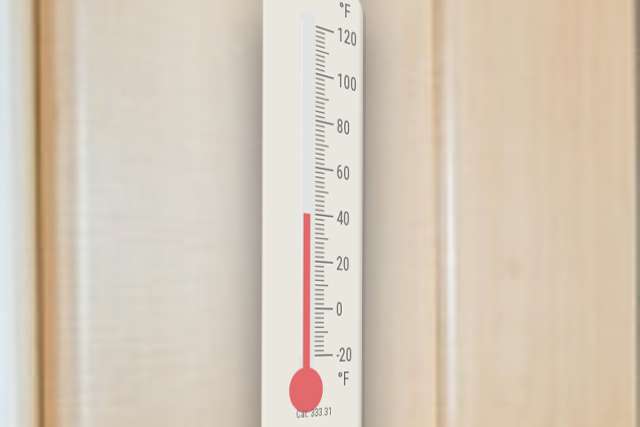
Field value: 40
